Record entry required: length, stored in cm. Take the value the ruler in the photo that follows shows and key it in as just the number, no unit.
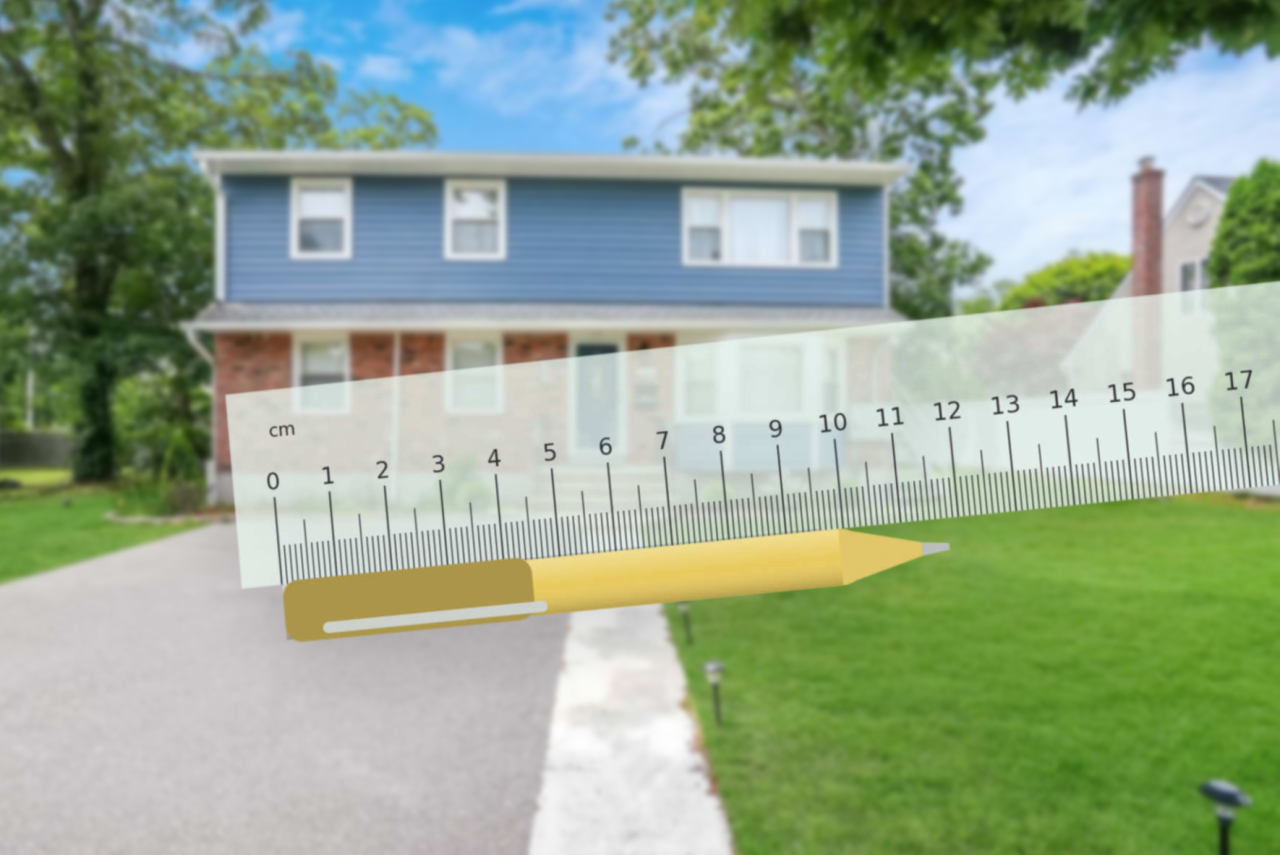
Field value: 11.8
